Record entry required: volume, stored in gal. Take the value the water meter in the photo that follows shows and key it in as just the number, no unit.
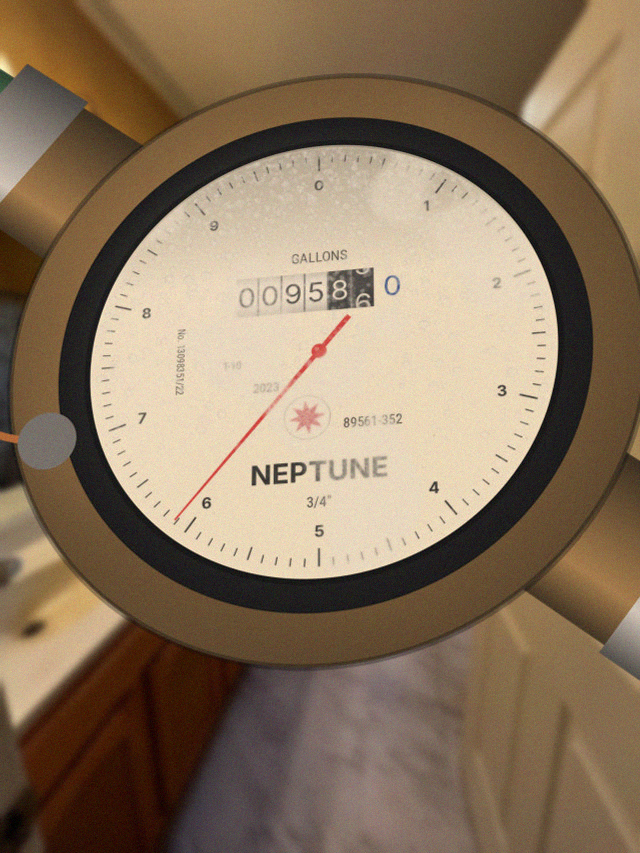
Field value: 95856.1
